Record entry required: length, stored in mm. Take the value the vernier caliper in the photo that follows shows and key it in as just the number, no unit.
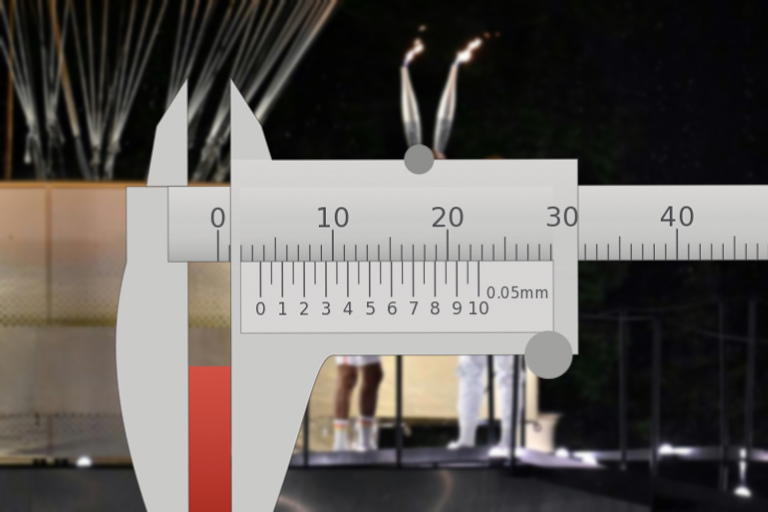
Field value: 3.7
